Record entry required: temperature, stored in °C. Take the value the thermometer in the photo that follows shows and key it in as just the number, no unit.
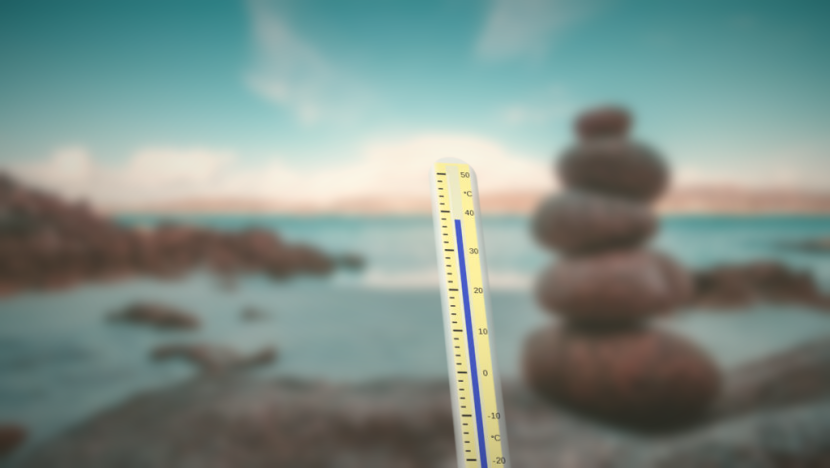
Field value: 38
